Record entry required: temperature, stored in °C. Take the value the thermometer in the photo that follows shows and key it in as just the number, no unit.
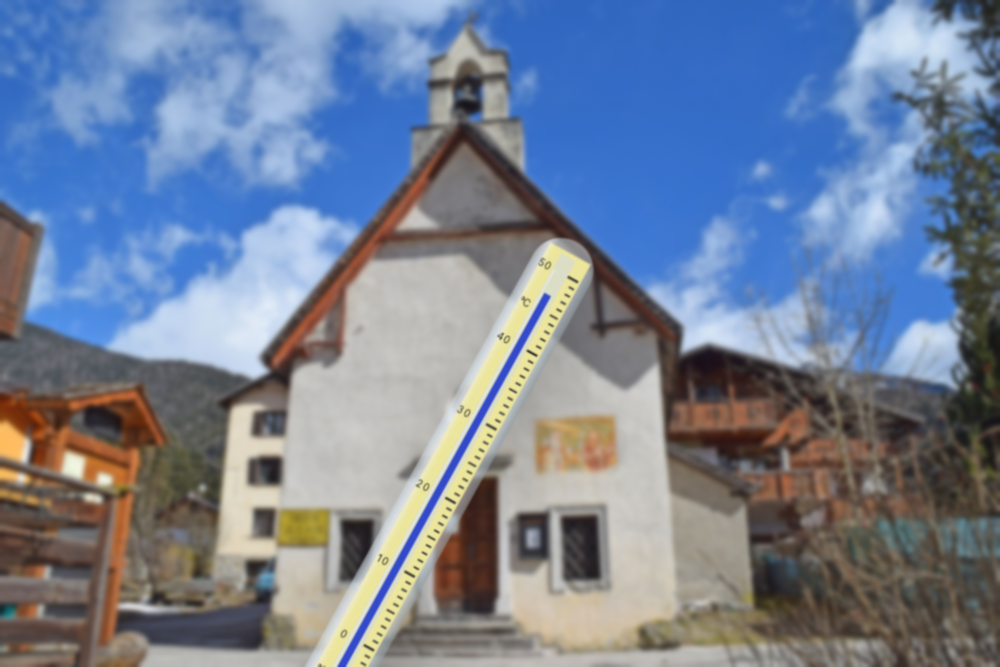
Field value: 47
